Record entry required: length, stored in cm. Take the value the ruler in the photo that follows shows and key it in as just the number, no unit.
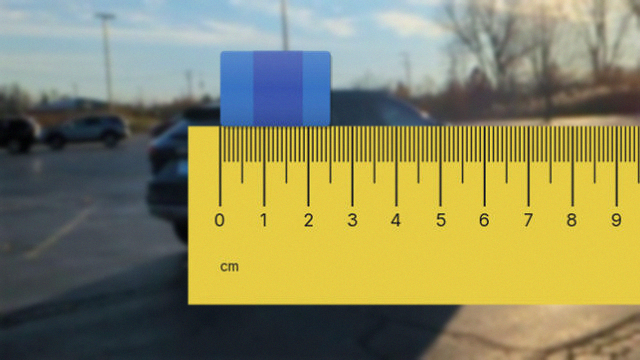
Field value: 2.5
